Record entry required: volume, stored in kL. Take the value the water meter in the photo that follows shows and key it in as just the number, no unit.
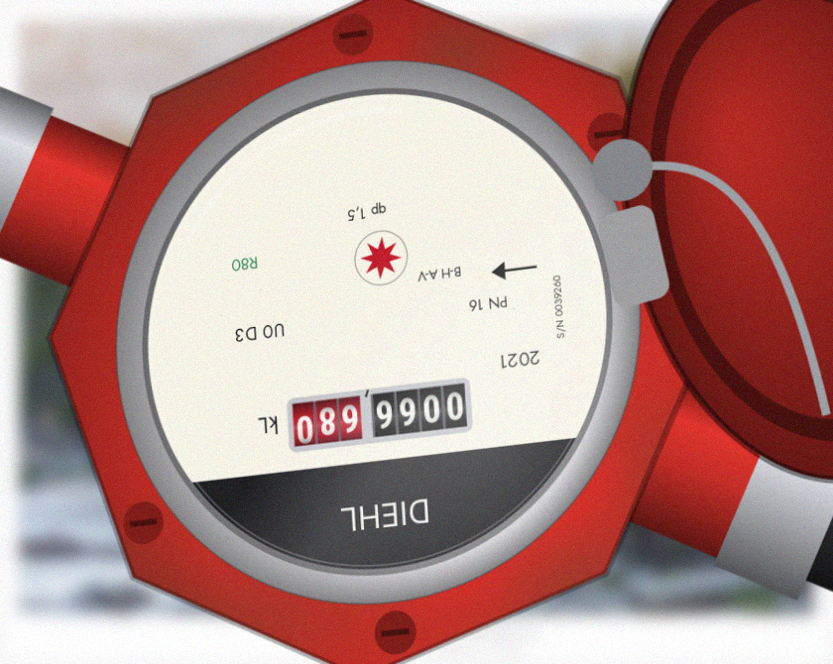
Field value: 66.680
